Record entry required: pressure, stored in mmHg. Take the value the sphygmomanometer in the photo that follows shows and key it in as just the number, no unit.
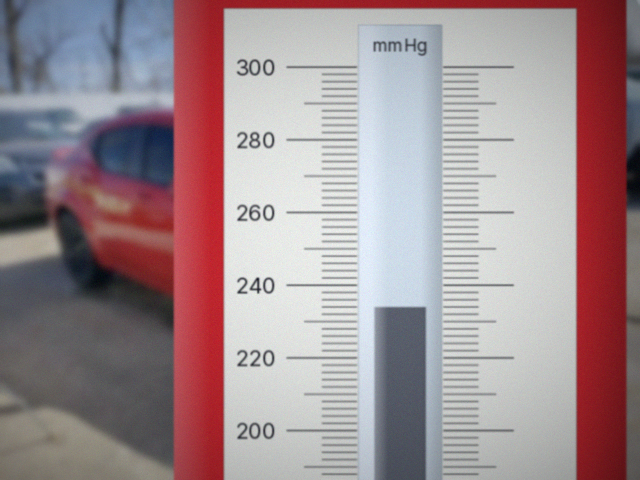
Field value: 234
